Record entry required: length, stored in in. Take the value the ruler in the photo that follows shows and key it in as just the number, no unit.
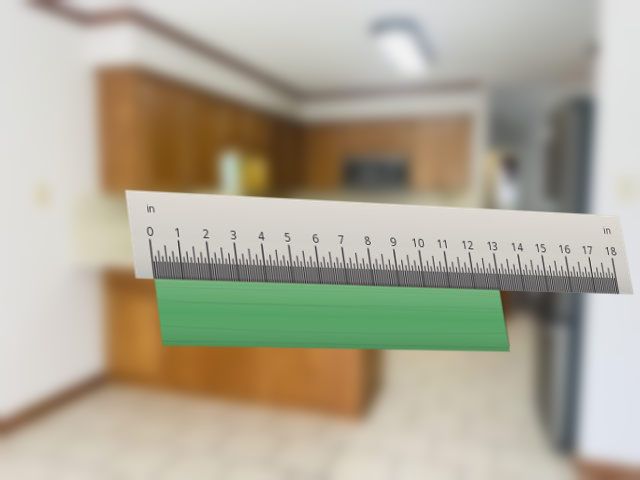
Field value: 13
